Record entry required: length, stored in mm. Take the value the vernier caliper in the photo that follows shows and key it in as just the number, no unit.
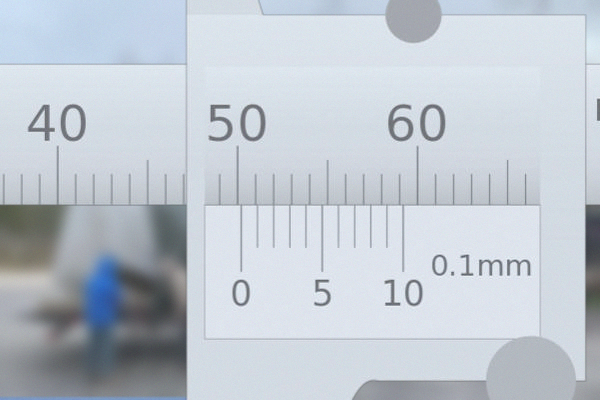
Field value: 50.2
